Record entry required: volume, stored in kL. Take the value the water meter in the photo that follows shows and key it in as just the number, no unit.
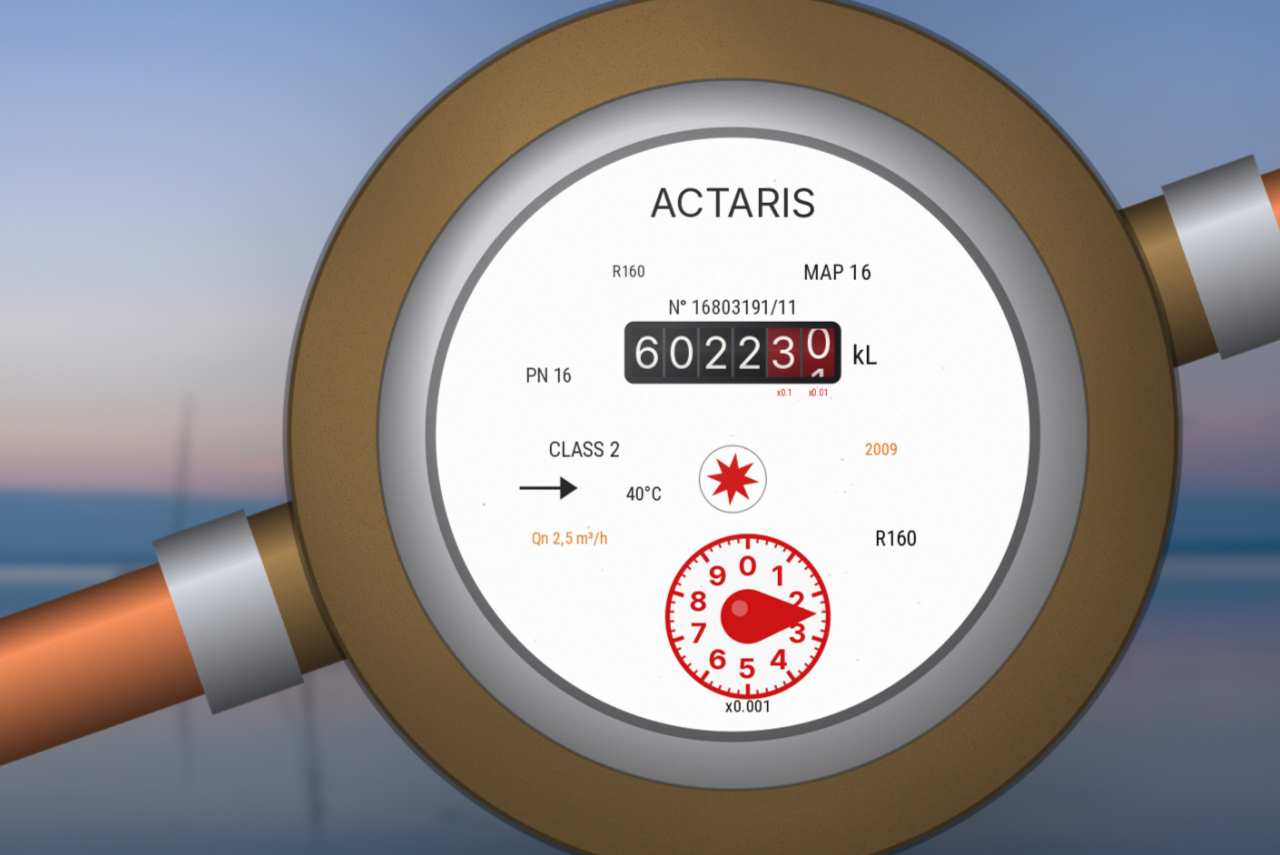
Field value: 6022.302
